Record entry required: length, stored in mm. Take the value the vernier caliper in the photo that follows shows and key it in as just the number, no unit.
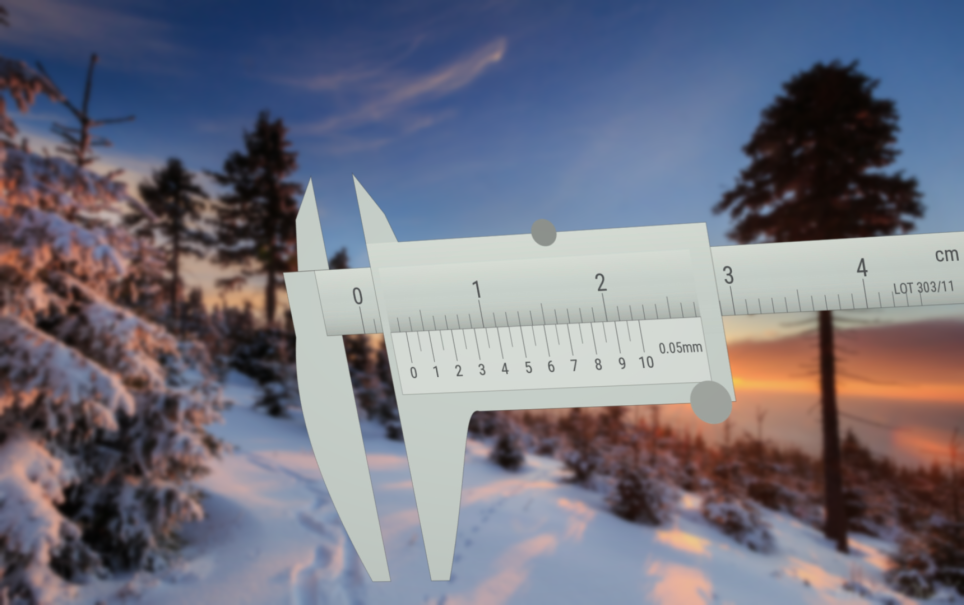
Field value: 3.5
